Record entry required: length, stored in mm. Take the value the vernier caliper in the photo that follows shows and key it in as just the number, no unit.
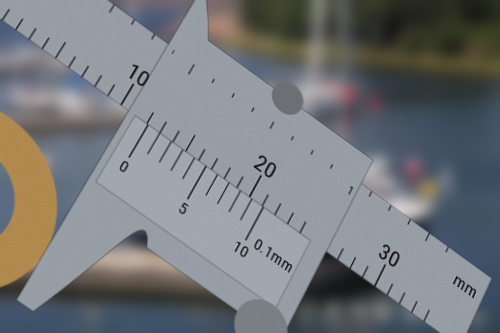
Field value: 12.1
